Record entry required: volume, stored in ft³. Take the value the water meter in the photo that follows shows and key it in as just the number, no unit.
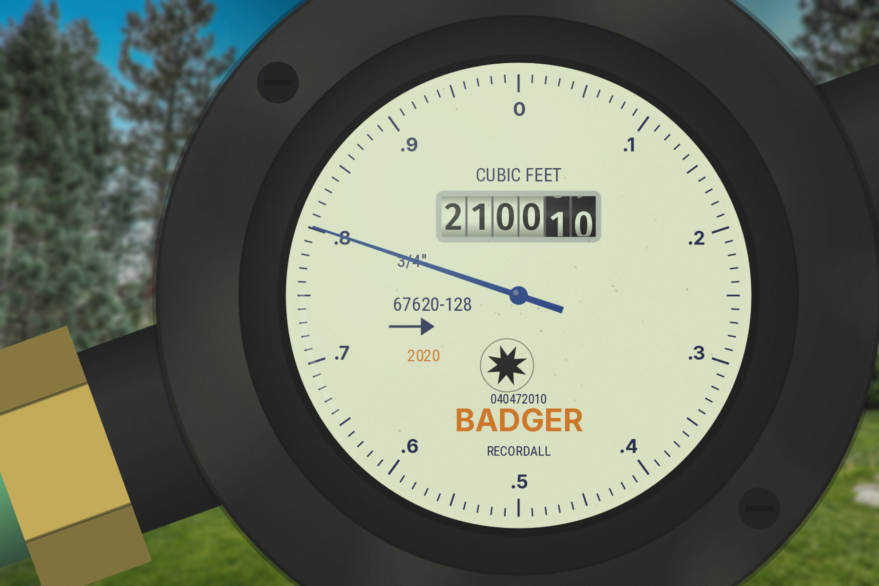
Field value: 210009.80
